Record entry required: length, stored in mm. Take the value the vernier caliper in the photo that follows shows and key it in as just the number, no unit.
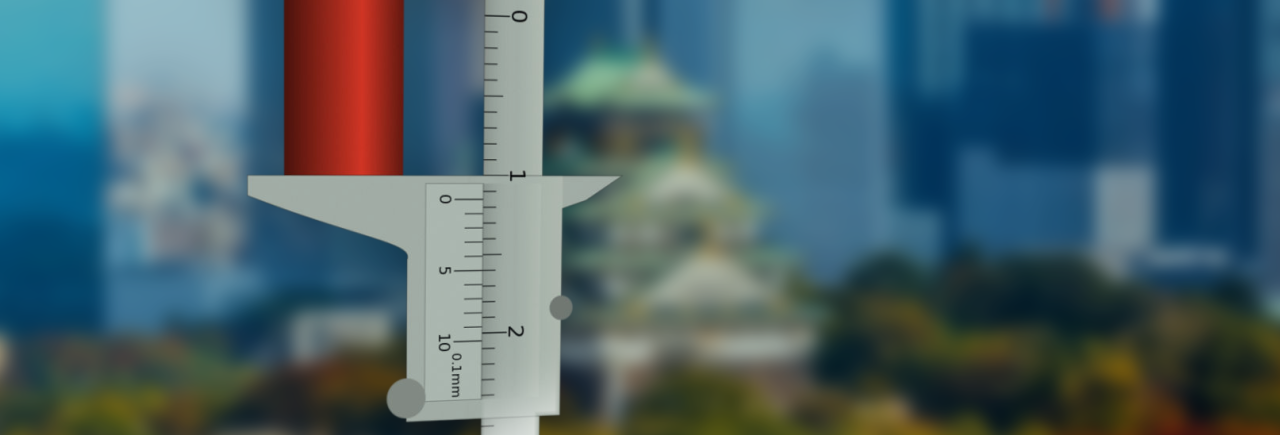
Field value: 11.5
